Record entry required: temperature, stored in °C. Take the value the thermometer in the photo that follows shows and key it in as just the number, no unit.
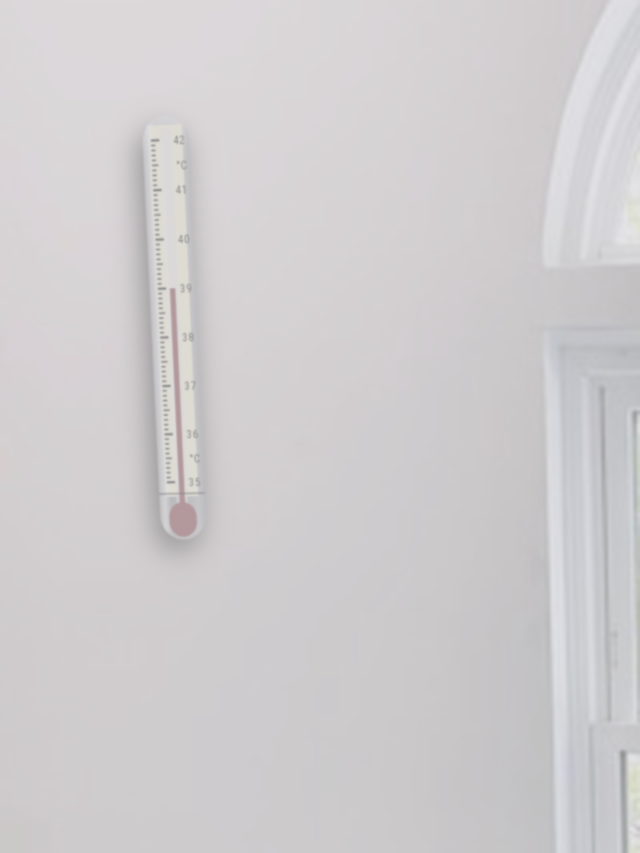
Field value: 39
